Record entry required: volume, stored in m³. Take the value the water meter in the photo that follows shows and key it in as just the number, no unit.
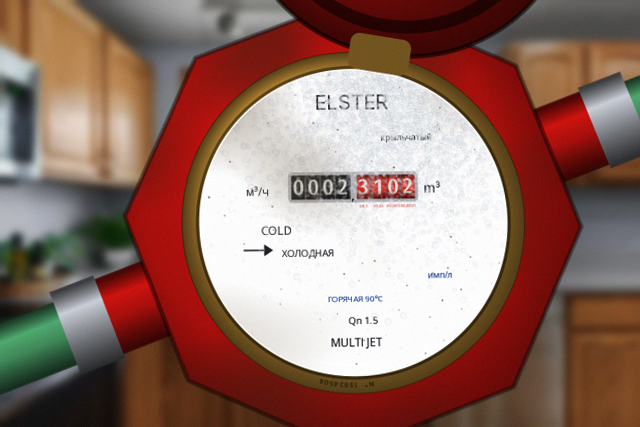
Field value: 2.3102
